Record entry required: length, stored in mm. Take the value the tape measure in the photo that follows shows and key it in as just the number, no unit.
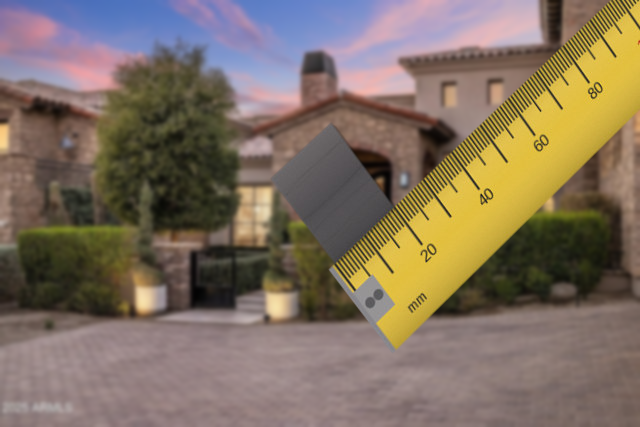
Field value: 20
